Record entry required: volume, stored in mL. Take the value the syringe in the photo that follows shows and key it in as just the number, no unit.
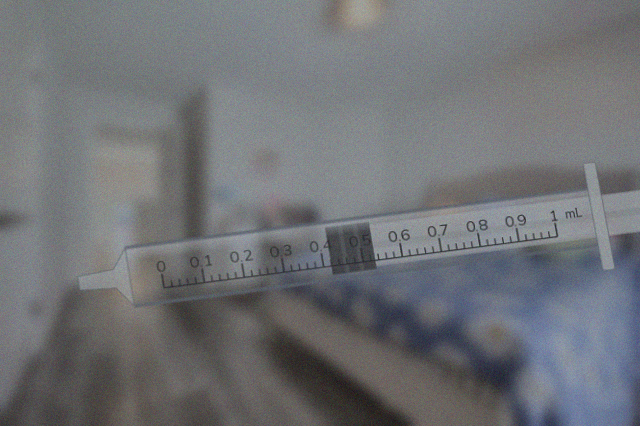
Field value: 0.42
